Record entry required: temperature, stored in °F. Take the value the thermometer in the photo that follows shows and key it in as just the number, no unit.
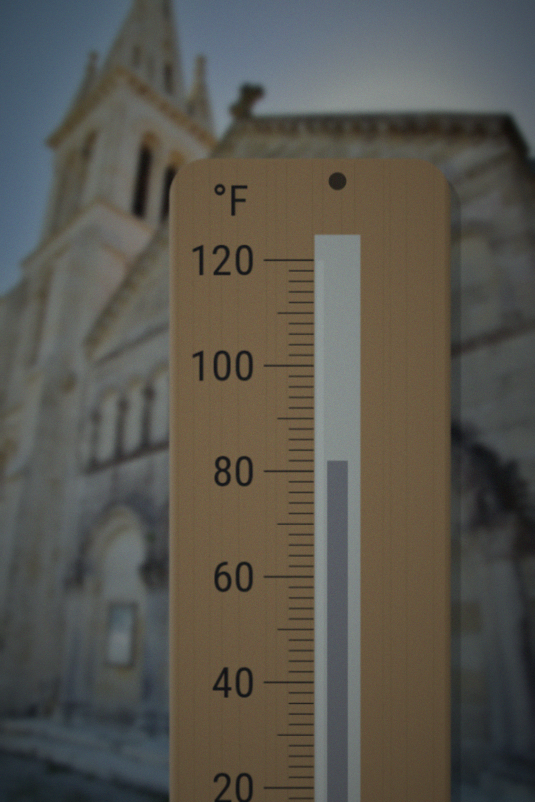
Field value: 82
